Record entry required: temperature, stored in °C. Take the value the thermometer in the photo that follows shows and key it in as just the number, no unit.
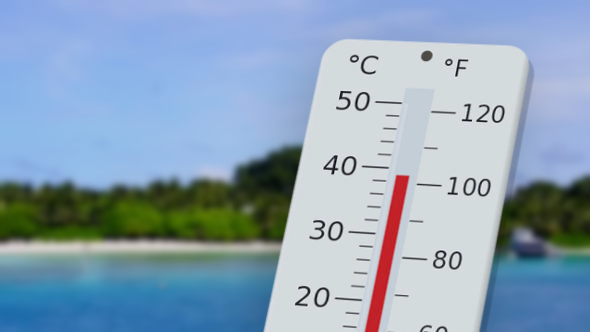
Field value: 39
